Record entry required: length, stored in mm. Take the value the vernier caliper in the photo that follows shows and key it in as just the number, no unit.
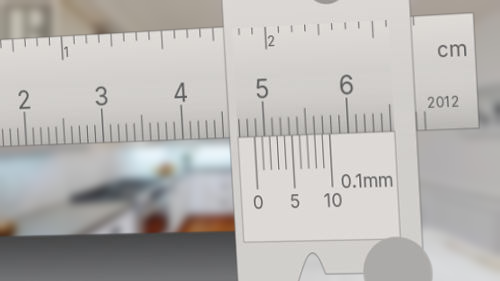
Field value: 48.8
